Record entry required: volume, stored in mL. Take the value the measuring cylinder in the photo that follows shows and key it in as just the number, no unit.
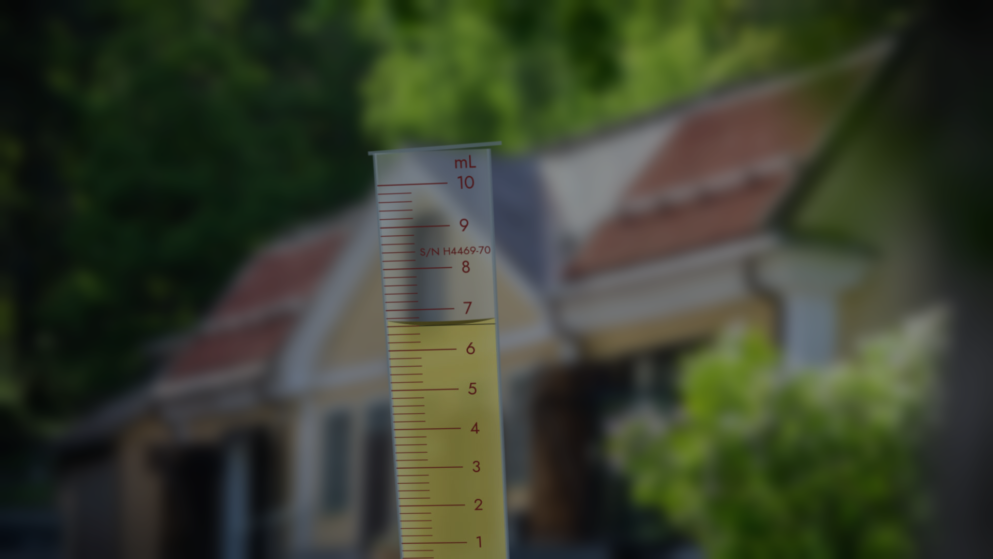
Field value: 6.6
